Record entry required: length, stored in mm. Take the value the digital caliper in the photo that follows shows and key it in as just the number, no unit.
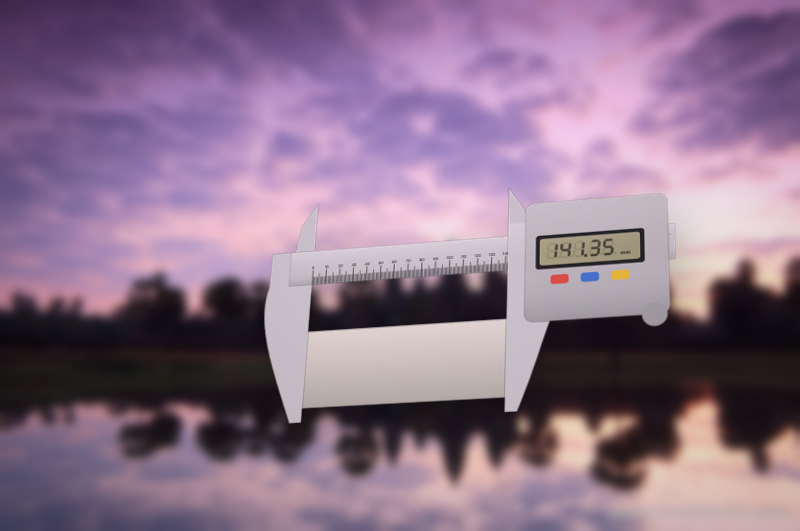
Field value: 141.35
